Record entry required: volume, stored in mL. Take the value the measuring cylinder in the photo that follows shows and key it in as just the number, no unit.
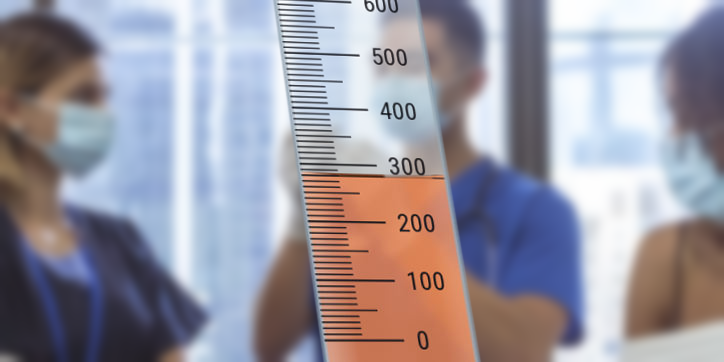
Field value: 280
